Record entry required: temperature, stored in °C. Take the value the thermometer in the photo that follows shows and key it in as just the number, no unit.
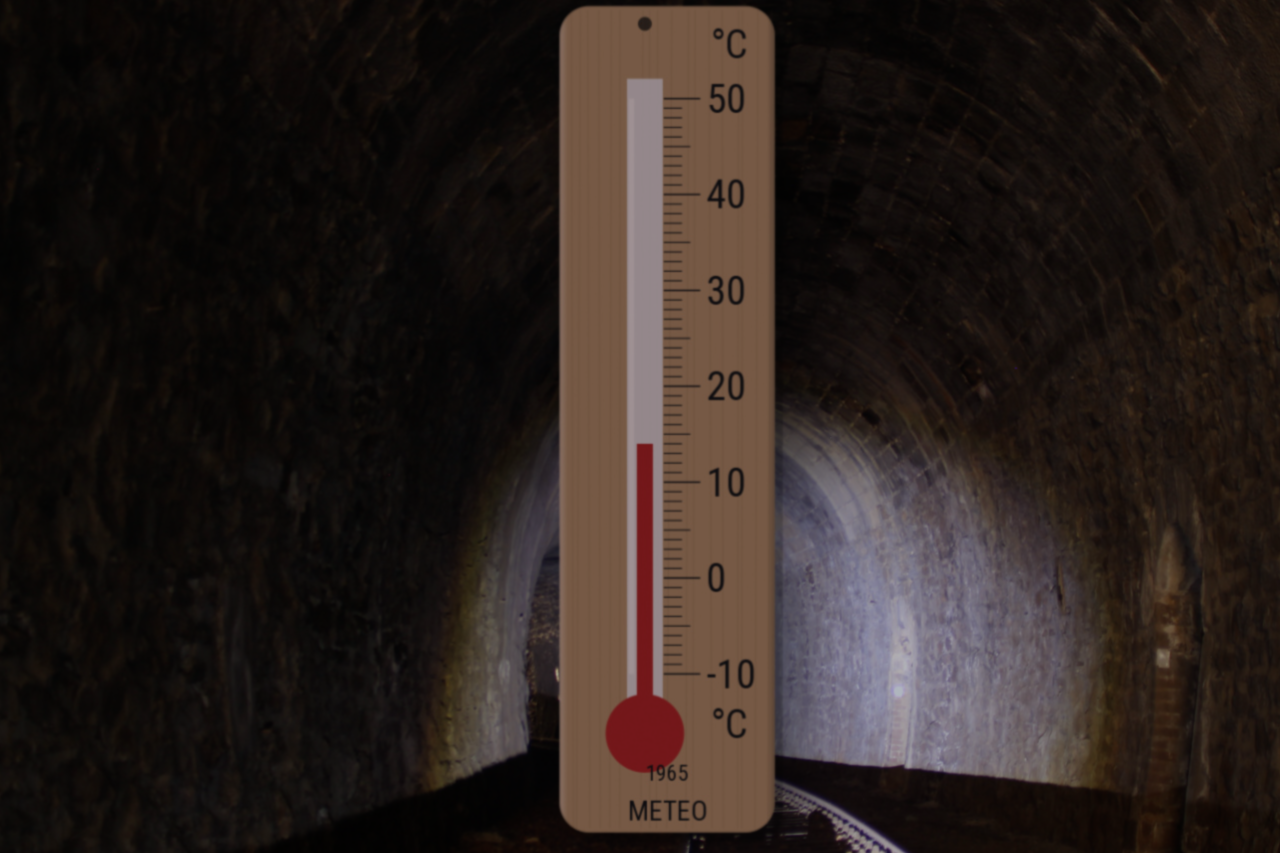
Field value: 14
